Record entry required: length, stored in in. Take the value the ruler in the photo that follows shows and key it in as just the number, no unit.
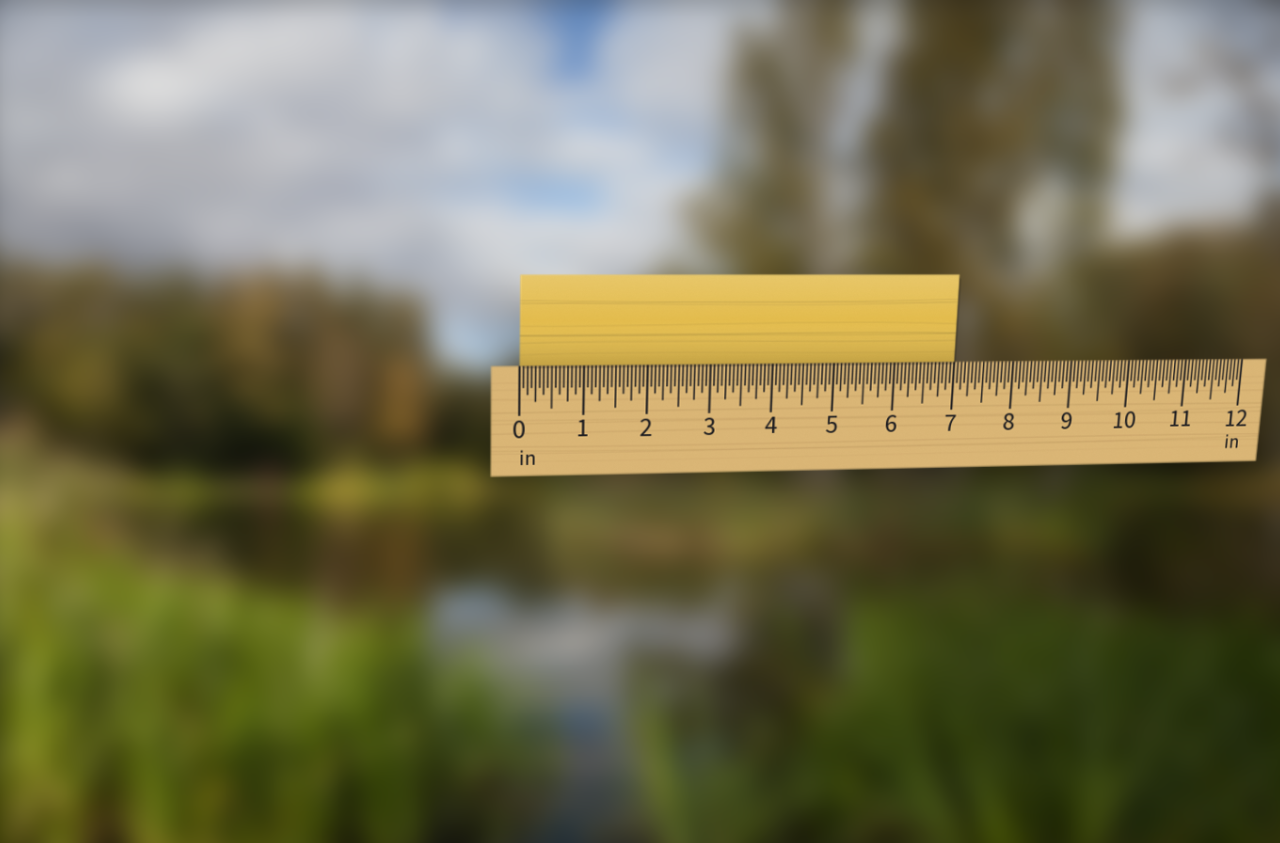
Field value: 7
